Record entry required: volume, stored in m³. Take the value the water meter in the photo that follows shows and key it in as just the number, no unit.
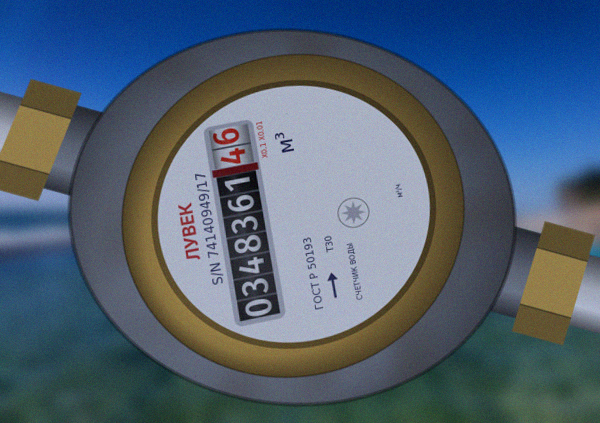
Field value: 348361.46
